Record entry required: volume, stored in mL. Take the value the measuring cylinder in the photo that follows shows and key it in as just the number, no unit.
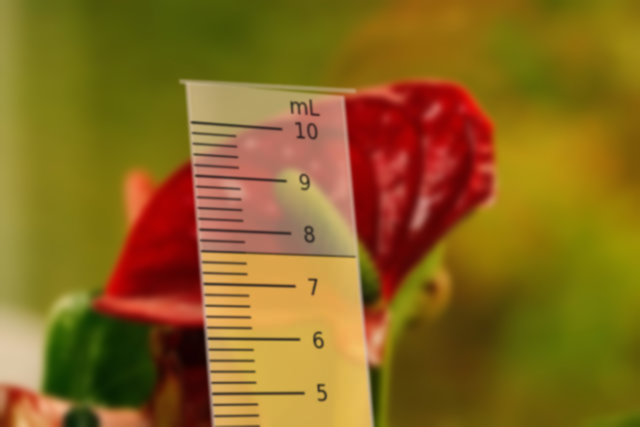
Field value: 7.6
